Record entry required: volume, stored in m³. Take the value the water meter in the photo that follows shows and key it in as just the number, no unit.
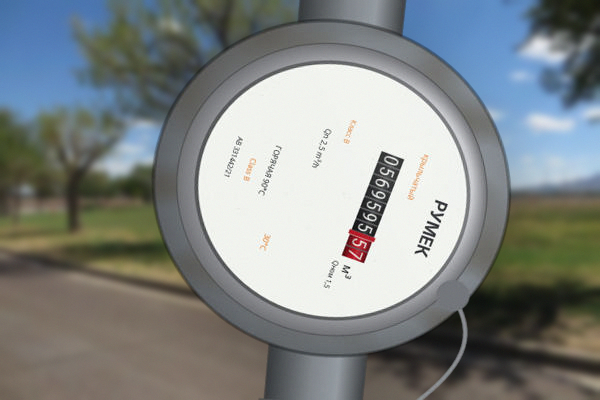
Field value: 569595.57
